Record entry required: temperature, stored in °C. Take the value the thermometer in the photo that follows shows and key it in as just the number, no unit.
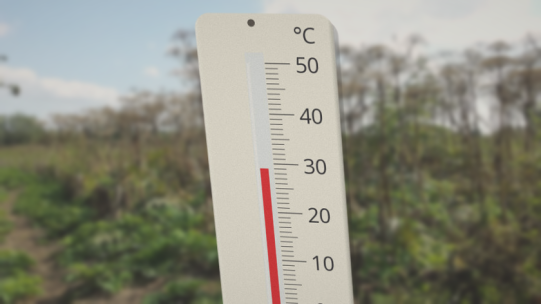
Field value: 29
